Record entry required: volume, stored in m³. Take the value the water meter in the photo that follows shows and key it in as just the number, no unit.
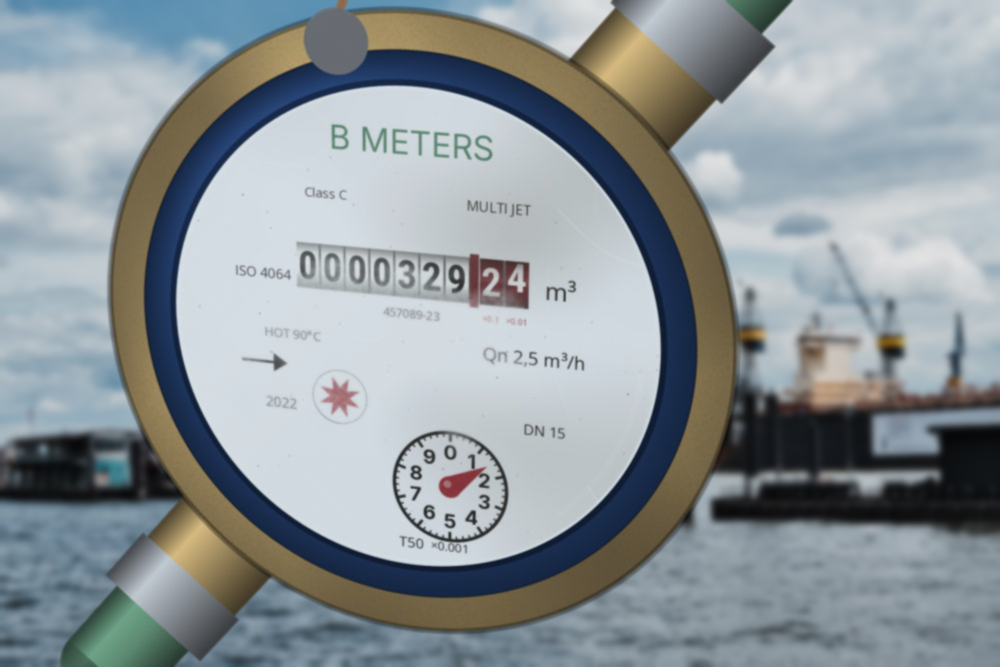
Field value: 329.241
